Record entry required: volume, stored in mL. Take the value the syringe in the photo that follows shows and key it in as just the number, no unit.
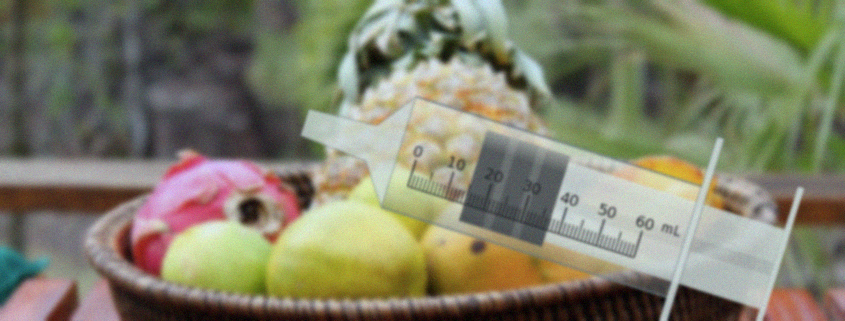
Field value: 15
